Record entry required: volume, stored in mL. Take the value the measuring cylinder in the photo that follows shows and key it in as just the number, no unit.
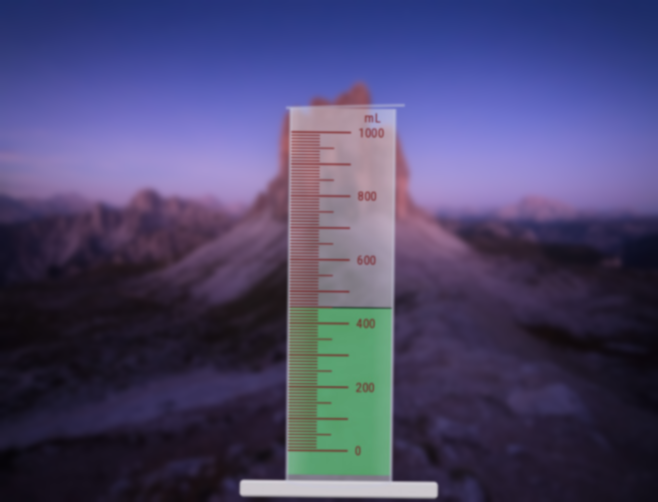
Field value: 450
